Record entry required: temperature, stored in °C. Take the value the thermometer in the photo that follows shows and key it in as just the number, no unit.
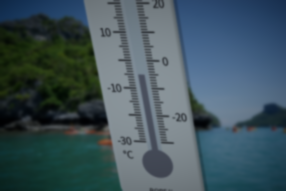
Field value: -5
